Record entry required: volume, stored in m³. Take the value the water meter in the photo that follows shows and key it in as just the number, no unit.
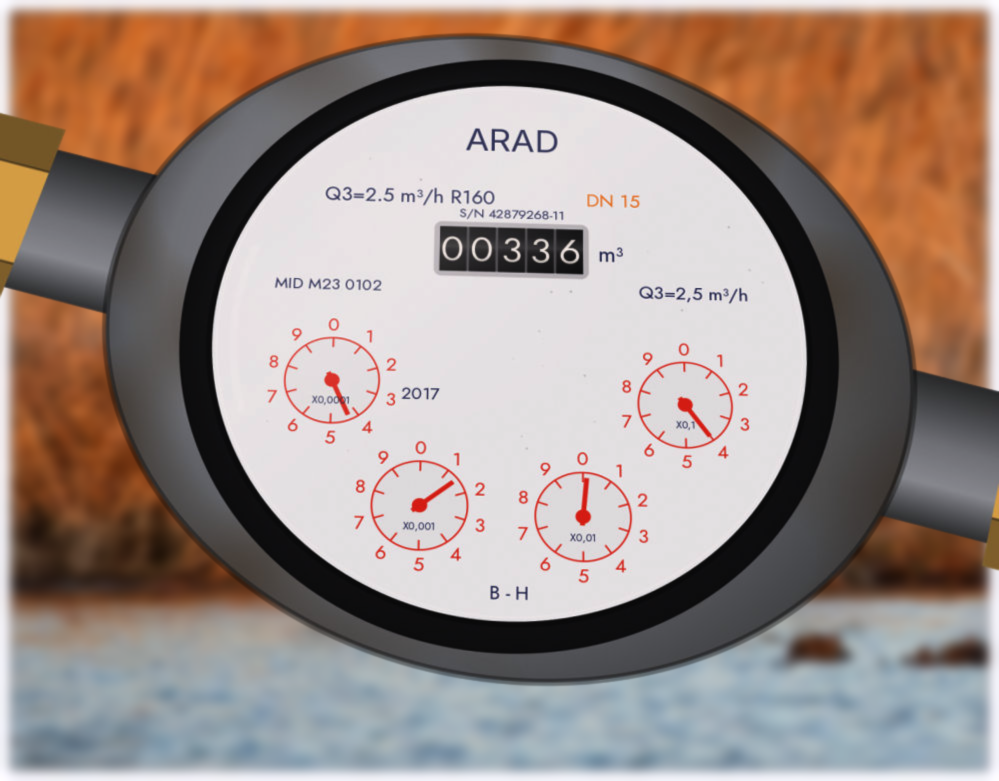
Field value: 336.4014
